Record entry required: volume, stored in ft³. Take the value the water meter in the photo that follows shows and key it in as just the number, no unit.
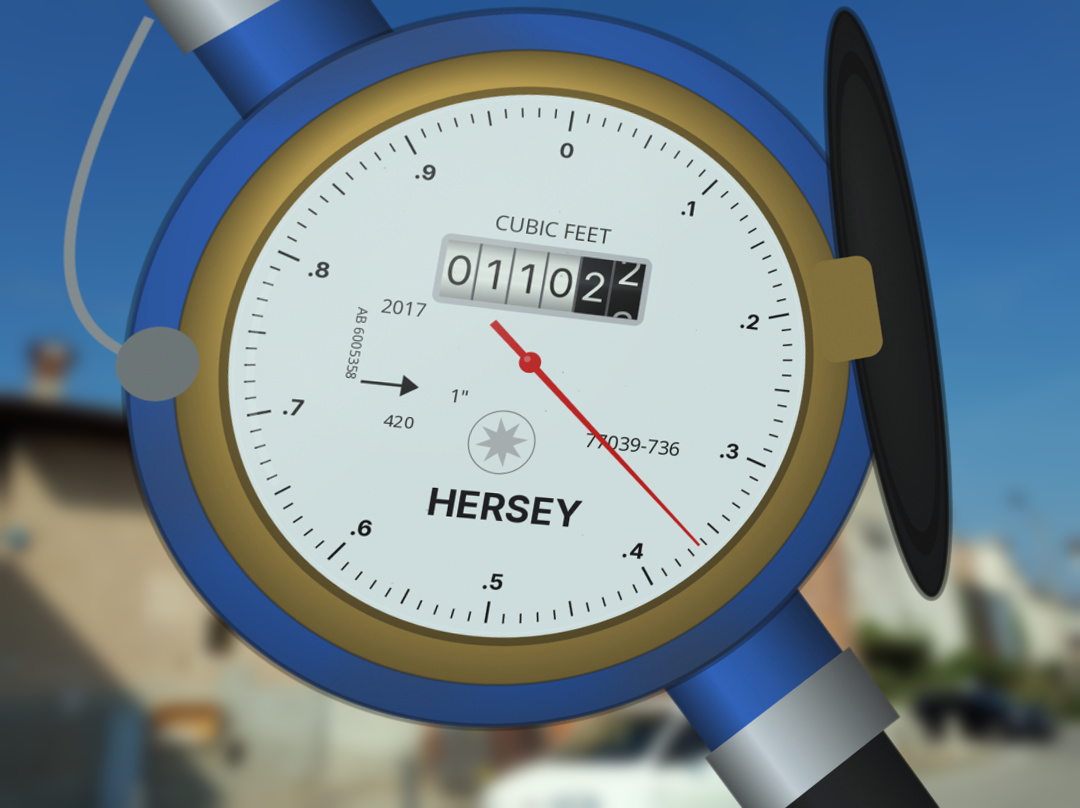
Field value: 11022.36
